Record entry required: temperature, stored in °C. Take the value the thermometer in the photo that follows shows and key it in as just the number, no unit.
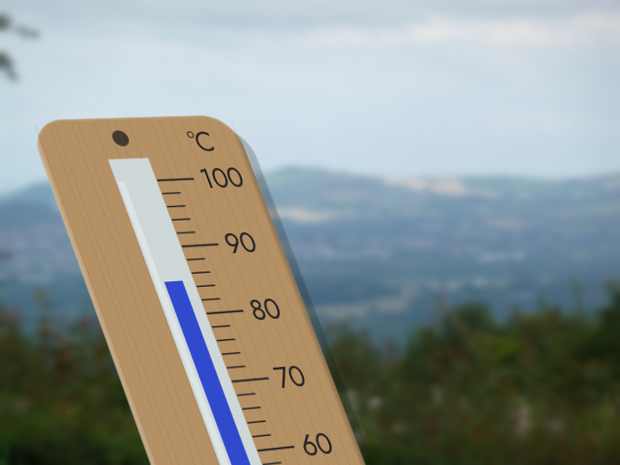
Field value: 85
